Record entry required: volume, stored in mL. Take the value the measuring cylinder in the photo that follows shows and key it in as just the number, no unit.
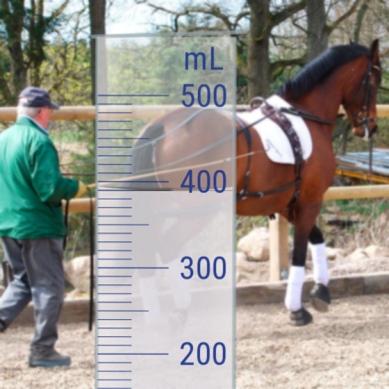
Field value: 390
